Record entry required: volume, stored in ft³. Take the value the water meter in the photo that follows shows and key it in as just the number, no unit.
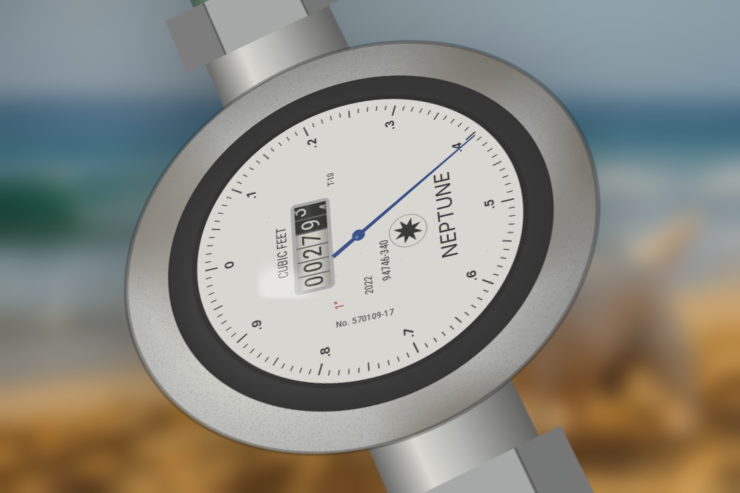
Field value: 2793.40
